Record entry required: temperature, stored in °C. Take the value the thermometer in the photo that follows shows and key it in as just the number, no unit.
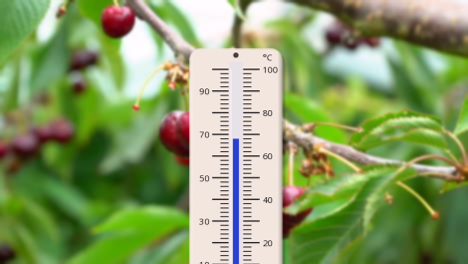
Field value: 68
